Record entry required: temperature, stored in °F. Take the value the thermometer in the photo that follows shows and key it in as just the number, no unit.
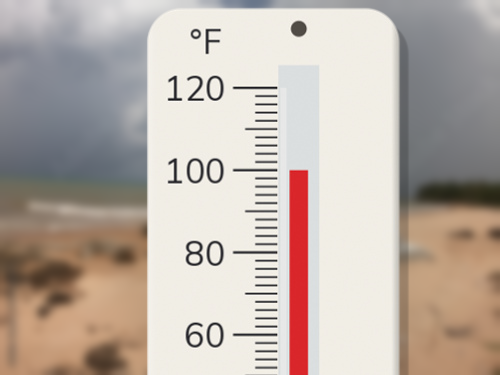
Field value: 100
